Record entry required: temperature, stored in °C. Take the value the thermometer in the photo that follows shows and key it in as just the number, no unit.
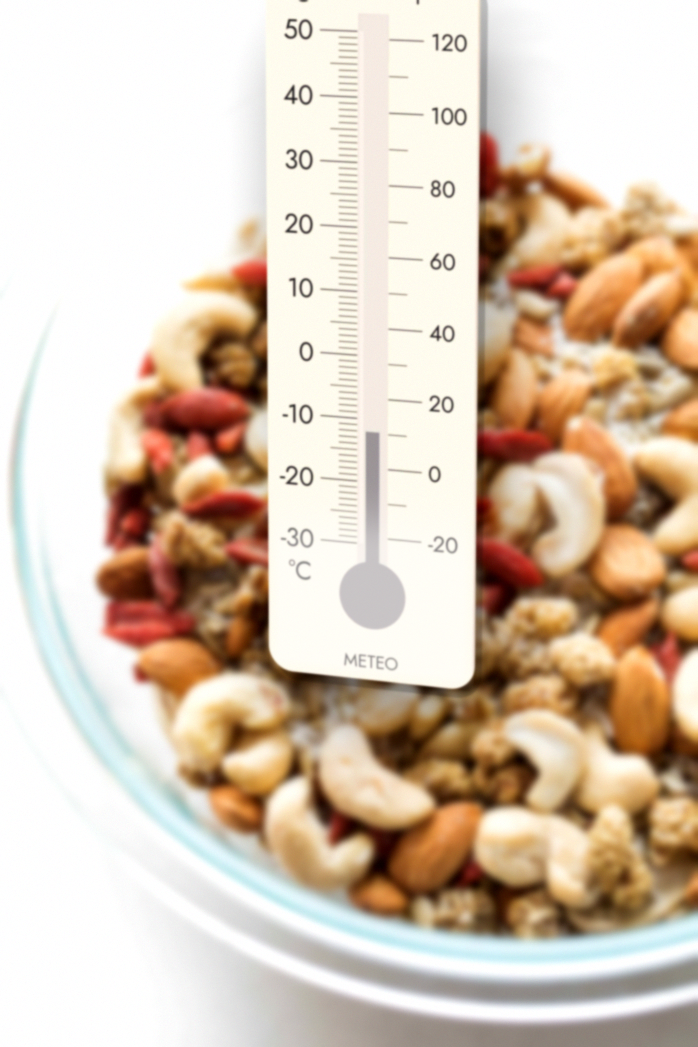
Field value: -12
